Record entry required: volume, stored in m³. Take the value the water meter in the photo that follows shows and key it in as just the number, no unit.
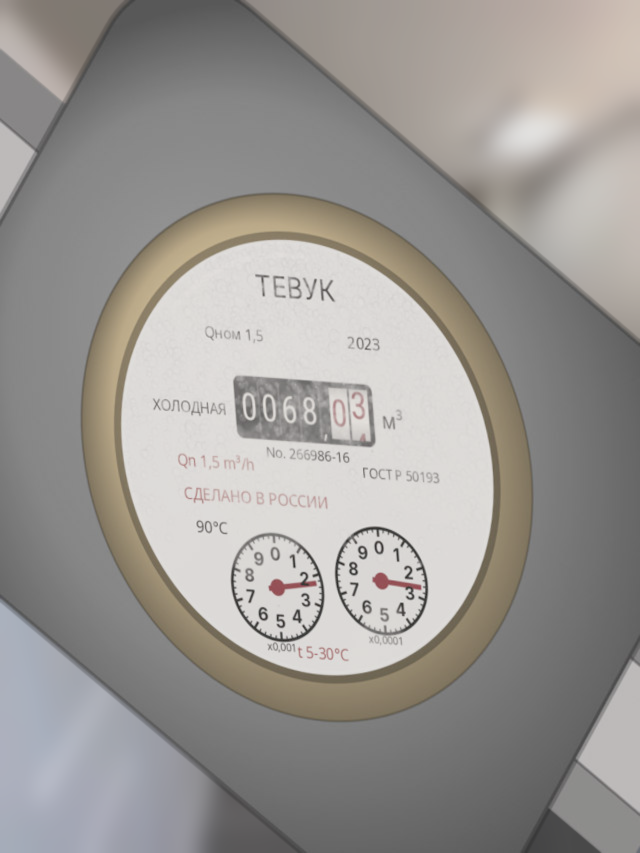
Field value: 68.0322
